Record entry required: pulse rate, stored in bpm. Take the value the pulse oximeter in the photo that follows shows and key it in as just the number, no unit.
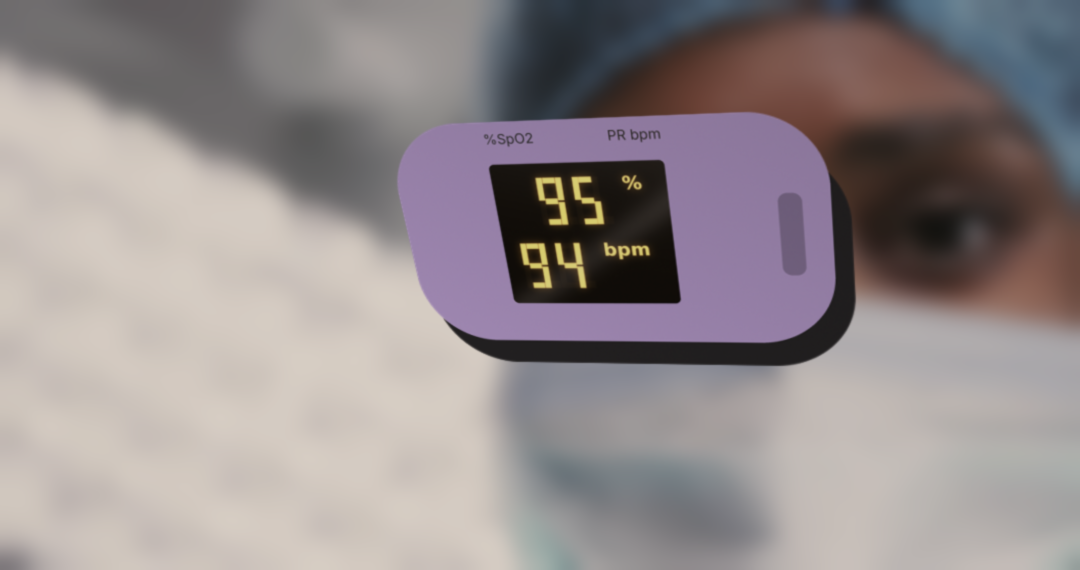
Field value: 94
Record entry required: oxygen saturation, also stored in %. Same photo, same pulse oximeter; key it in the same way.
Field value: 95
